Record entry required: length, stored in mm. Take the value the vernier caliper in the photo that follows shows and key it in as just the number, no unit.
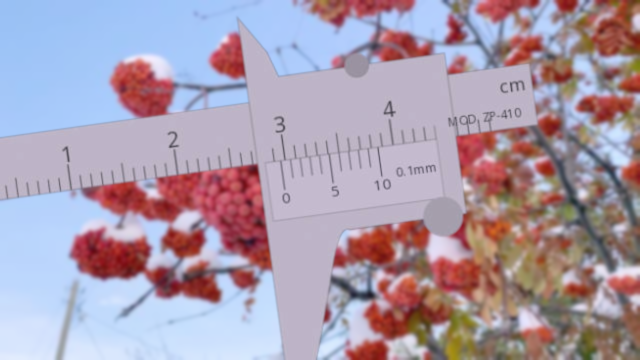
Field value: 29.6
